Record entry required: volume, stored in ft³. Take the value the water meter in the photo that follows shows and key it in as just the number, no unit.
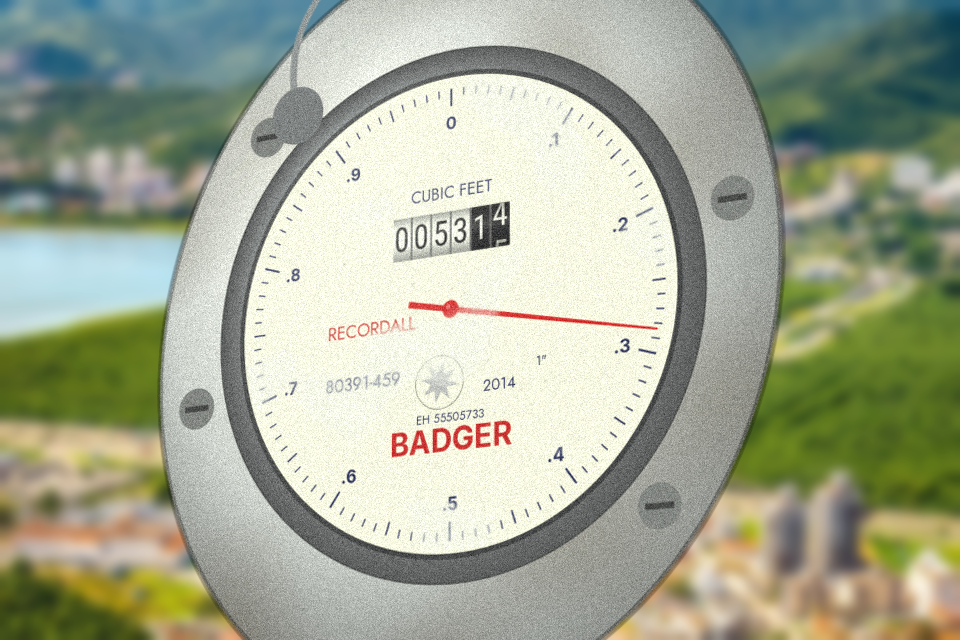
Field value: 5314.28
